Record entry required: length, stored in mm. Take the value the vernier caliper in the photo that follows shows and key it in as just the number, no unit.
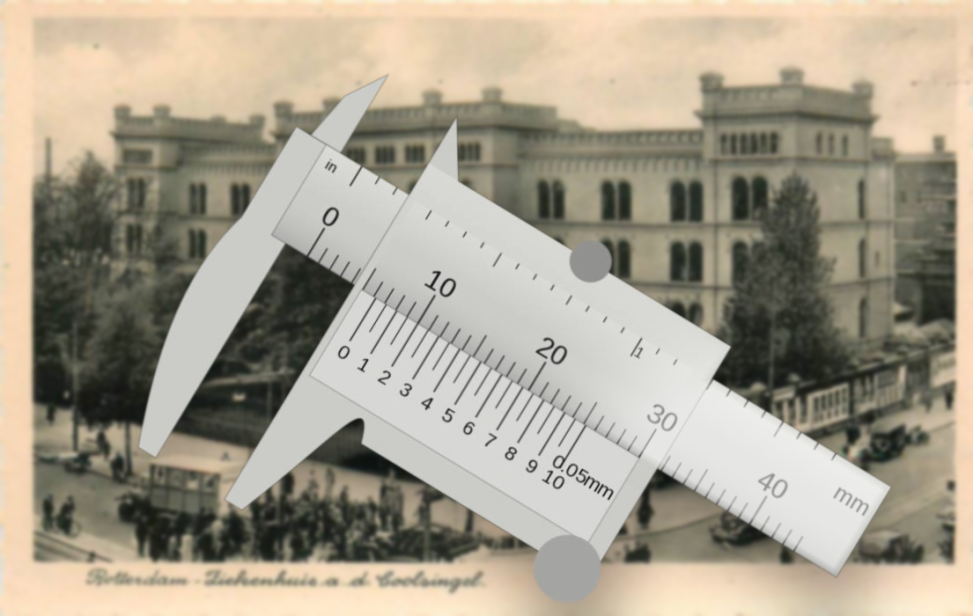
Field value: 6.2
